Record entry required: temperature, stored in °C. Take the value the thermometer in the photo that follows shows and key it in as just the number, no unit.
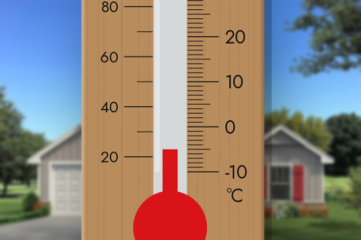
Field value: -5
